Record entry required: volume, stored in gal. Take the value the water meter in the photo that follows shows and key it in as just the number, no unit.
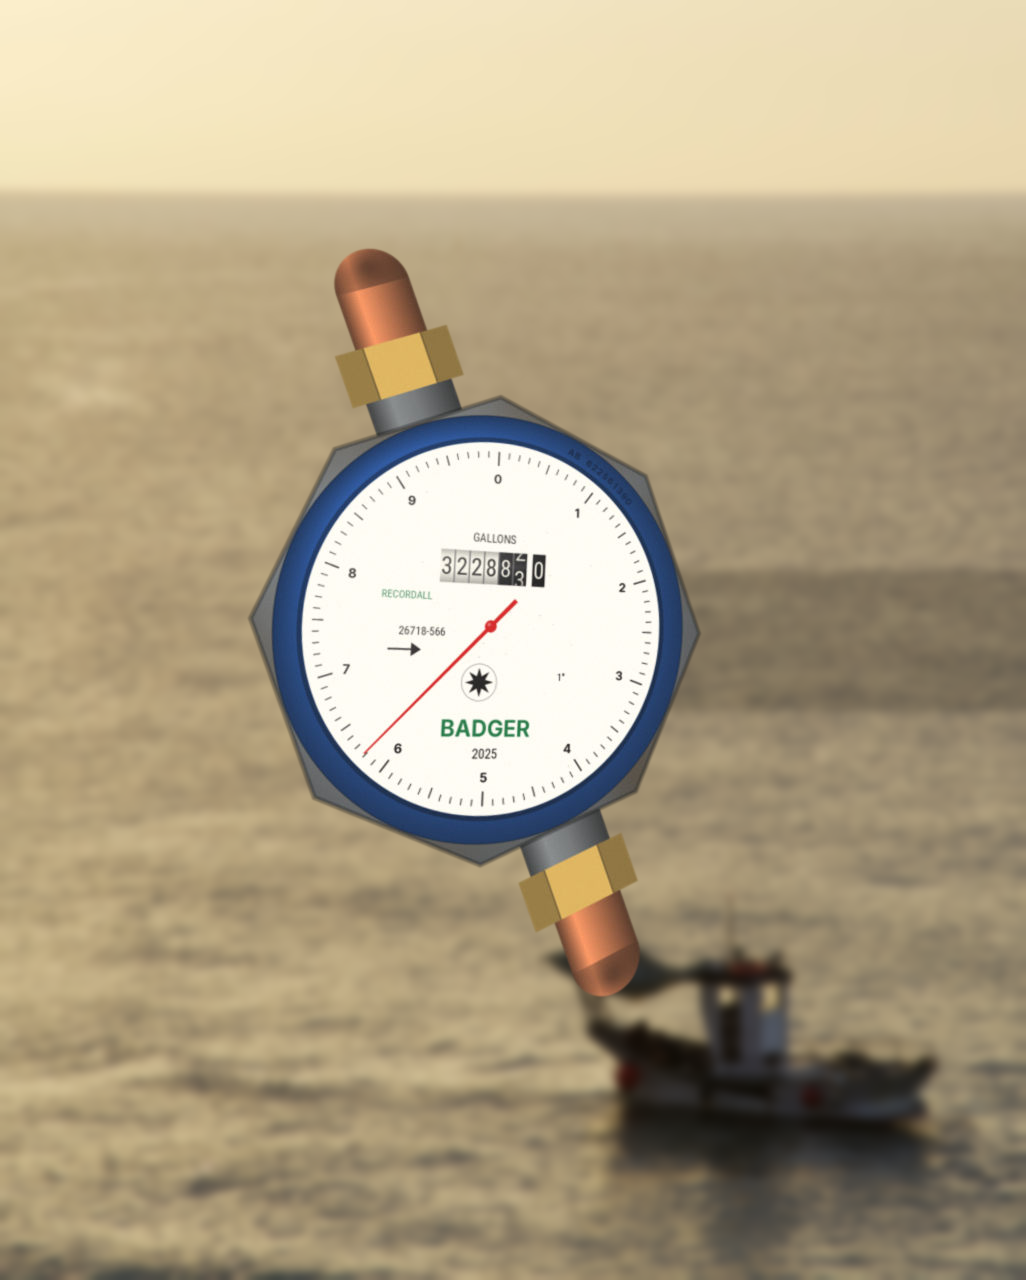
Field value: 3228826.2
